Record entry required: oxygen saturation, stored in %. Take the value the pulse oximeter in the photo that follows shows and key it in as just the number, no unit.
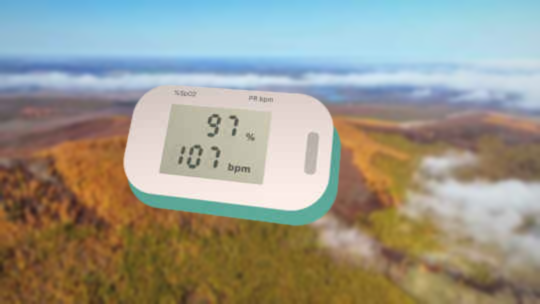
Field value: 97
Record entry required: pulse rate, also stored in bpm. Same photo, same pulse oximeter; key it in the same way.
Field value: 107
